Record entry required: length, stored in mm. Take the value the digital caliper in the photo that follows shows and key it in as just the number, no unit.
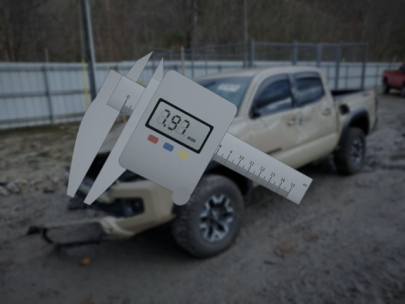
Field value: 7.97
